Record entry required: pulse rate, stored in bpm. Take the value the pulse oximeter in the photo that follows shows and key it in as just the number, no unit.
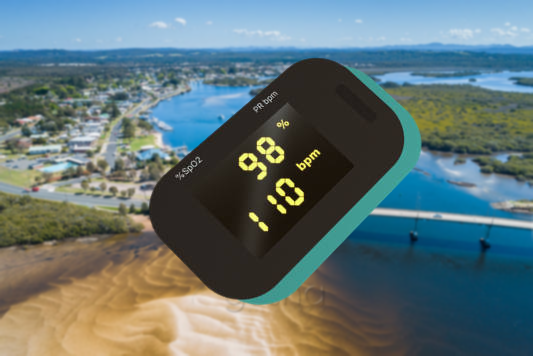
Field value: 110
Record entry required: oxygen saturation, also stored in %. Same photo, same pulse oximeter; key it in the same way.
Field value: 98
